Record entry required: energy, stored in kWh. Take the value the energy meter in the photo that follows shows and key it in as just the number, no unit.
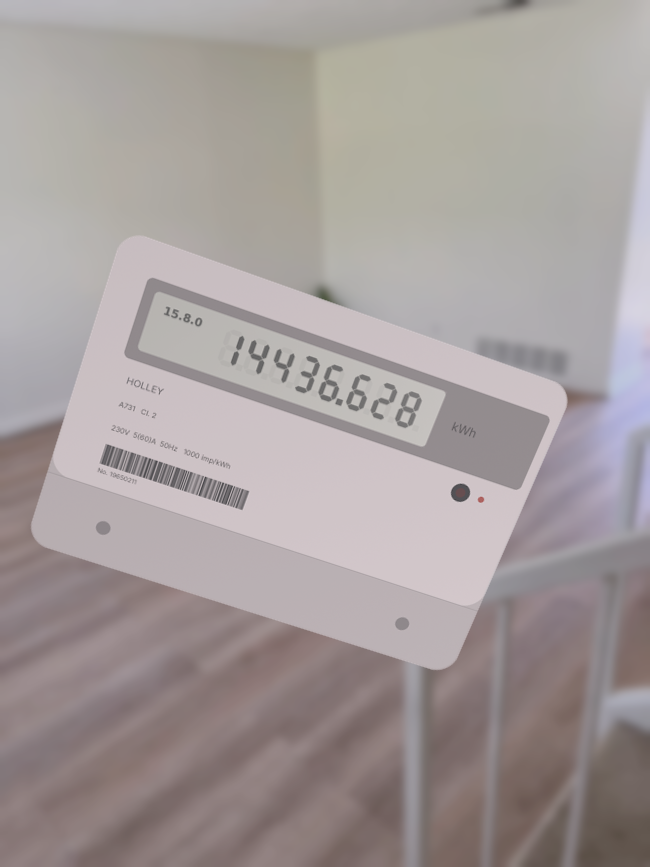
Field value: 14436.628
